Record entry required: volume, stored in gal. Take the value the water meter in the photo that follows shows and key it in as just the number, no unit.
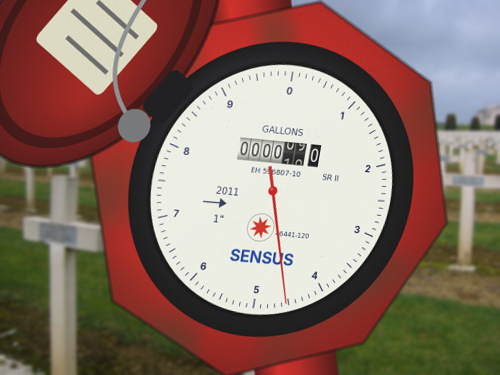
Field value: 94.5
